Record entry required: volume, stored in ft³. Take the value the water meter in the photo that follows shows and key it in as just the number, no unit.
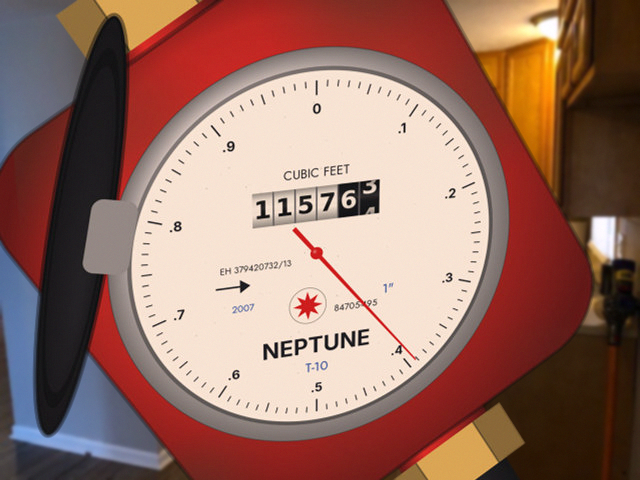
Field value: 115763.39
